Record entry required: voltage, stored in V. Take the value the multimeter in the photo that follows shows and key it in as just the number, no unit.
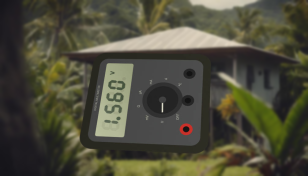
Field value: 1.560
